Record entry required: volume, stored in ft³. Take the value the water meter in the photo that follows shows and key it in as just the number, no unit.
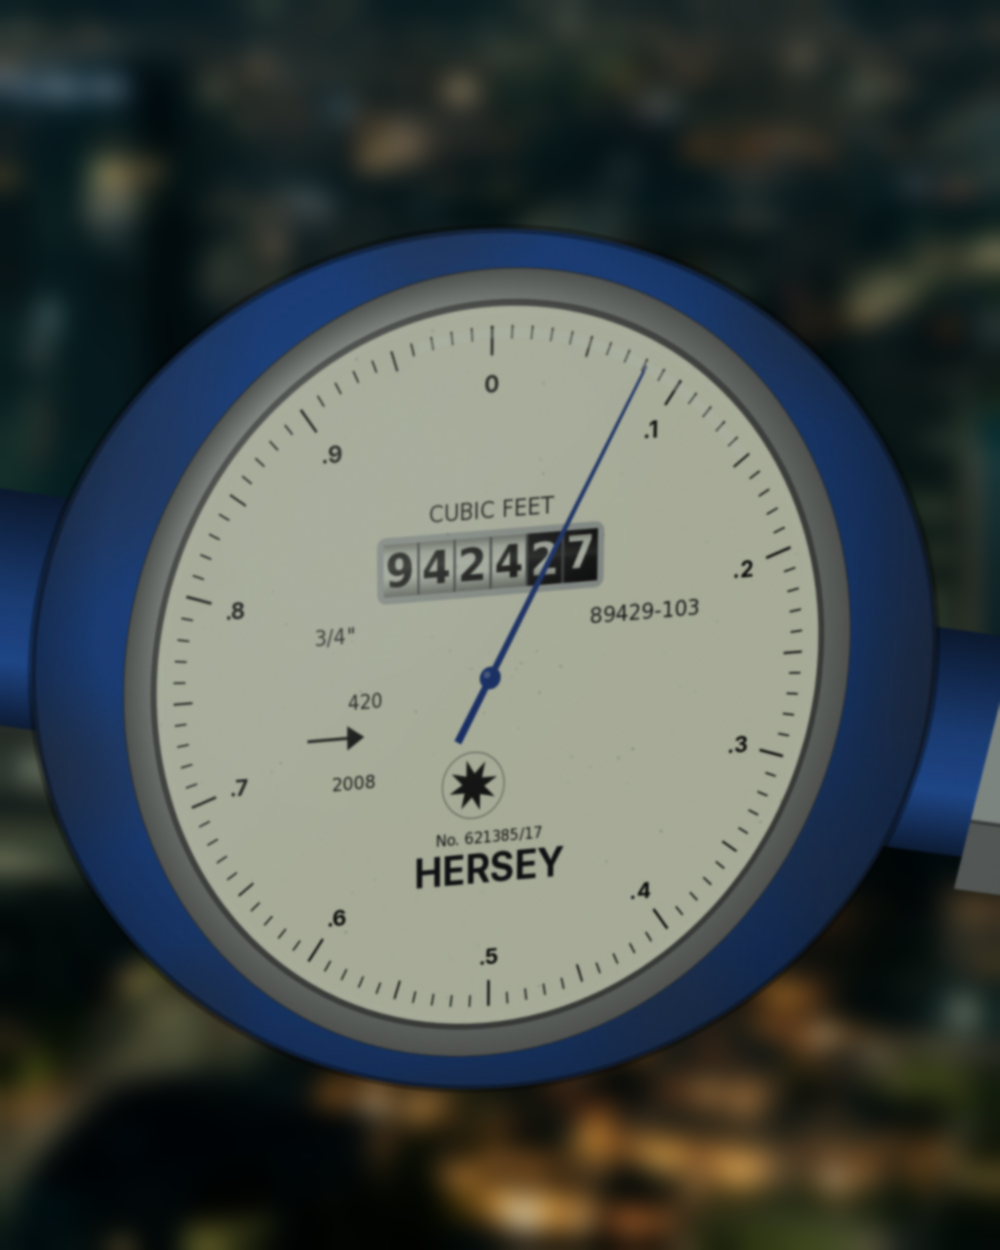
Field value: 942427.08
